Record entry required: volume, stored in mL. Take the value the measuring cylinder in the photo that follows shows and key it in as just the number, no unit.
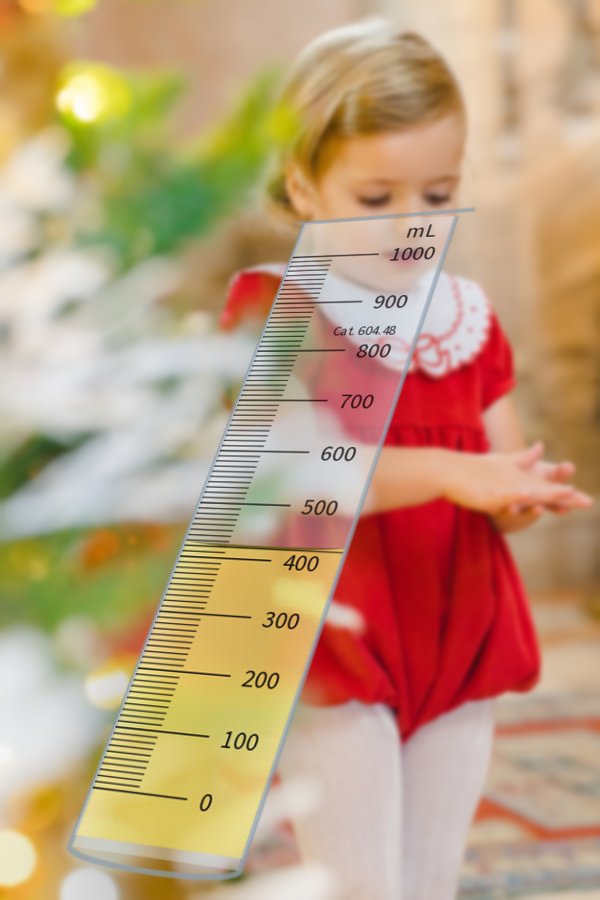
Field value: 420
